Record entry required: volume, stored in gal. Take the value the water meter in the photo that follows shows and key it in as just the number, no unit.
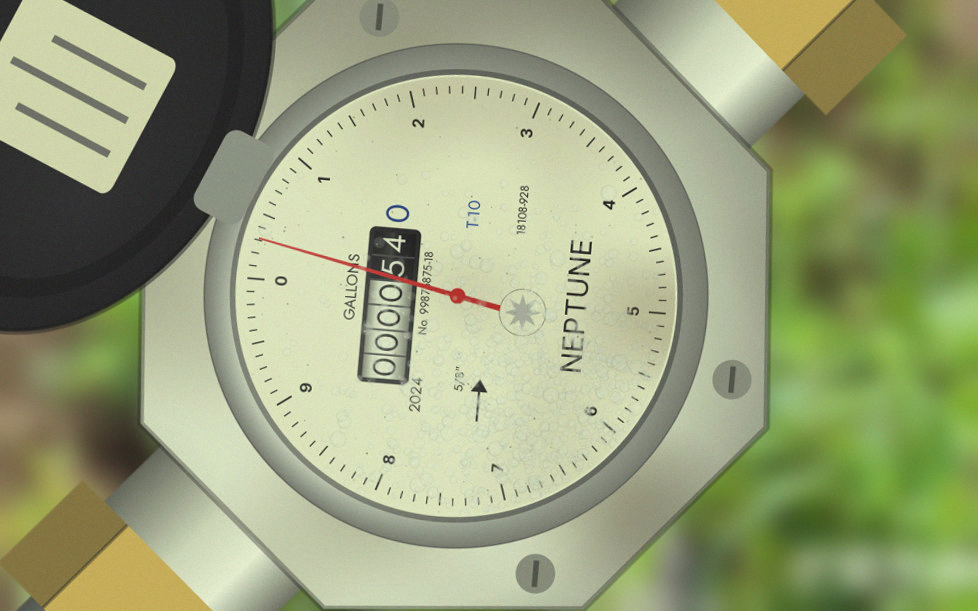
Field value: 540.3
